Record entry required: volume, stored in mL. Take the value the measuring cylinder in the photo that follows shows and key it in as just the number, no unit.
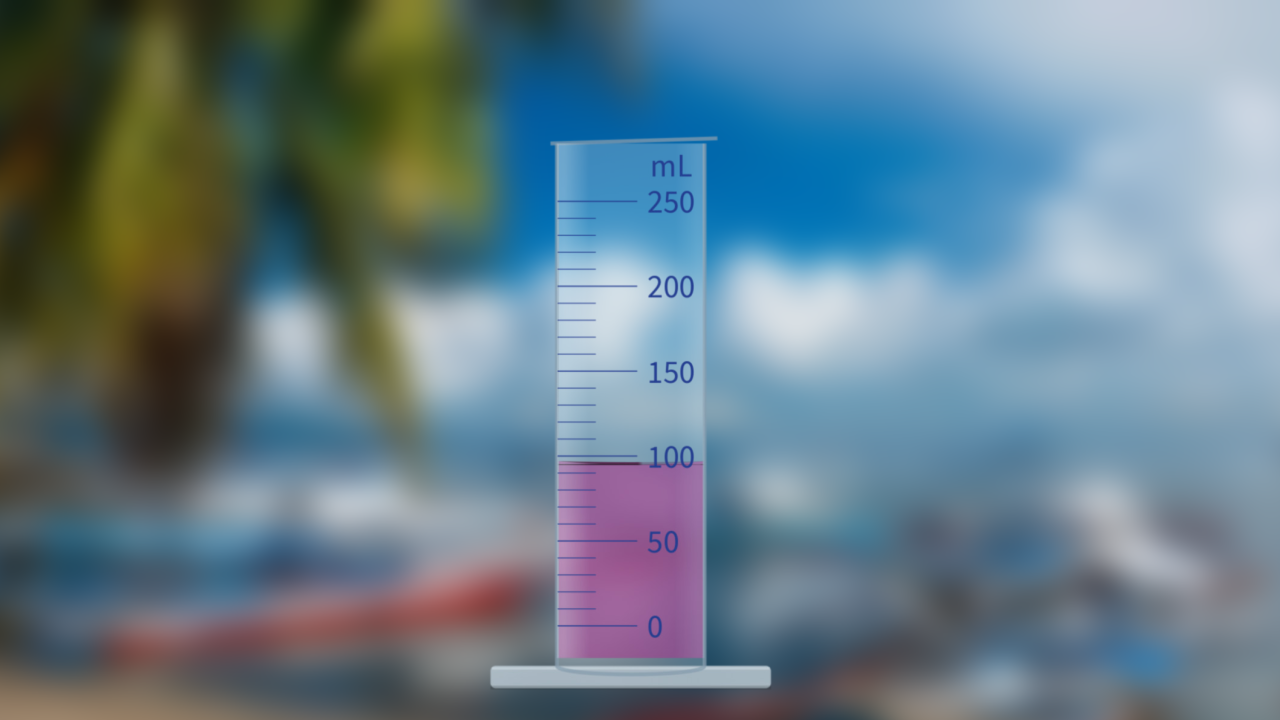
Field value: 95
